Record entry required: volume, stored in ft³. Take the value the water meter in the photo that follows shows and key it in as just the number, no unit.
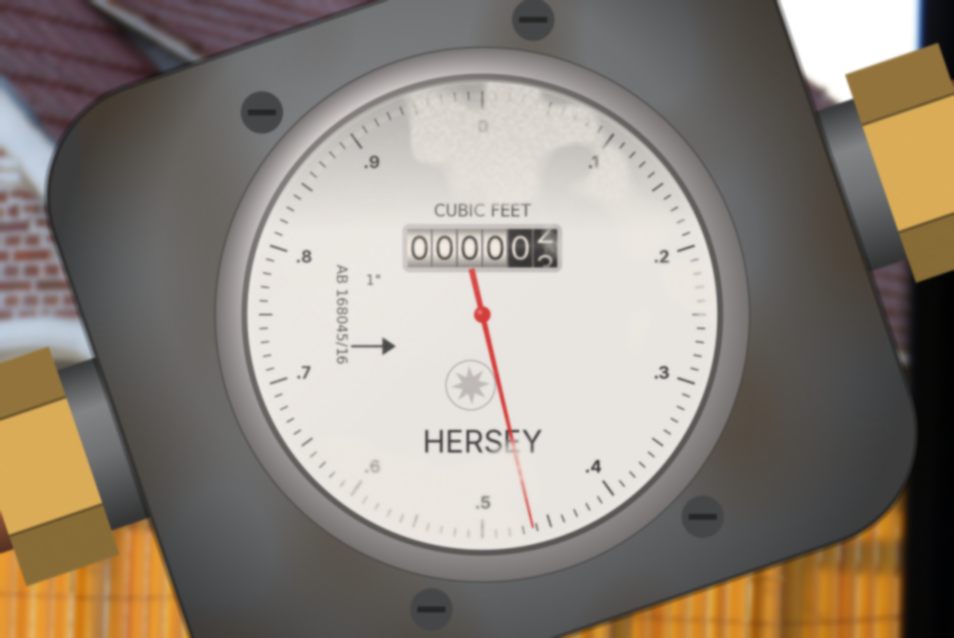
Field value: 2.46
